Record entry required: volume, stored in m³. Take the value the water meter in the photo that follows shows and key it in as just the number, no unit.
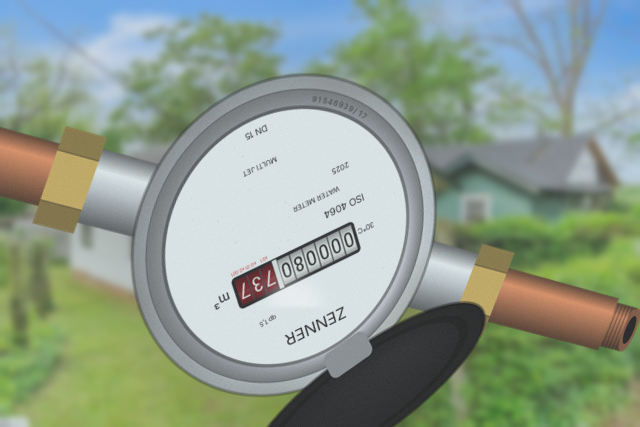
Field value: 80.737
